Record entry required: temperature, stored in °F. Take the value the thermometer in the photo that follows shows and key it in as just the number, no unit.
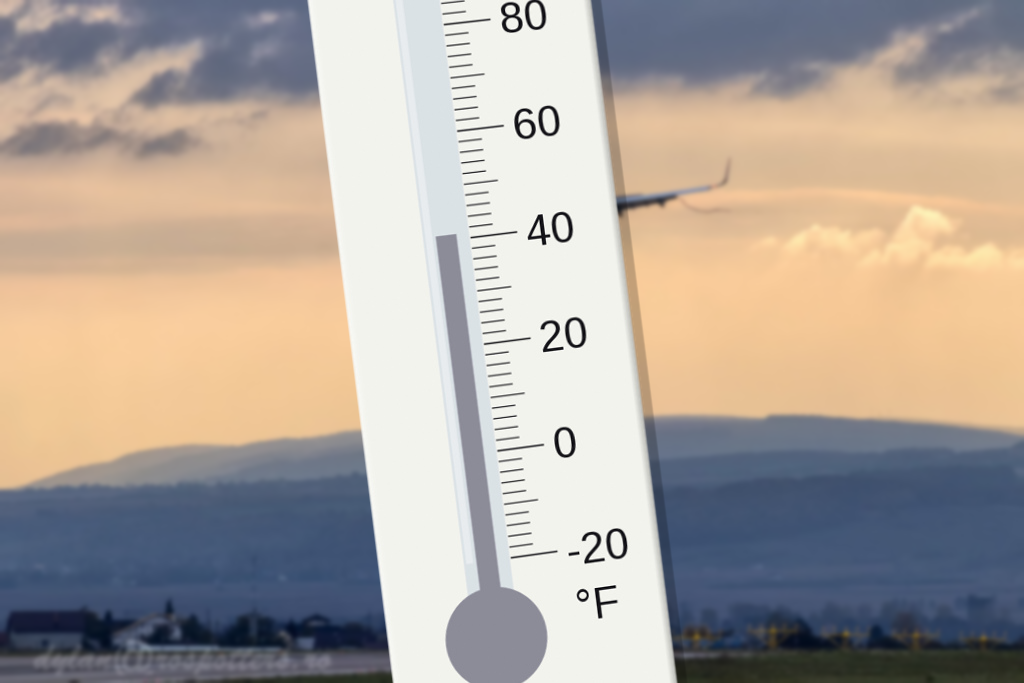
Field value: 41
